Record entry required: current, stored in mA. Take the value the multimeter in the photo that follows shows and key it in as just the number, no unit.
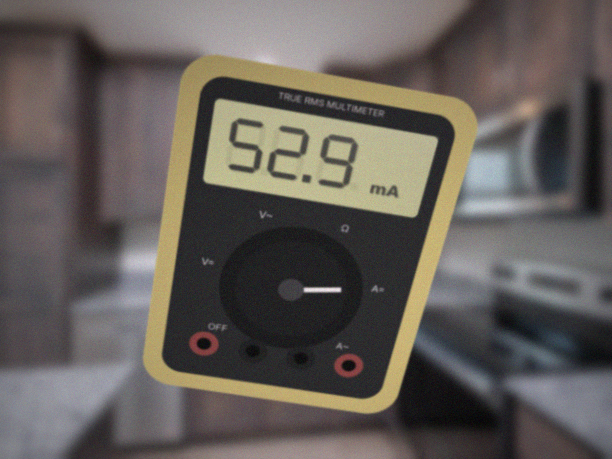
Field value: 52.9
